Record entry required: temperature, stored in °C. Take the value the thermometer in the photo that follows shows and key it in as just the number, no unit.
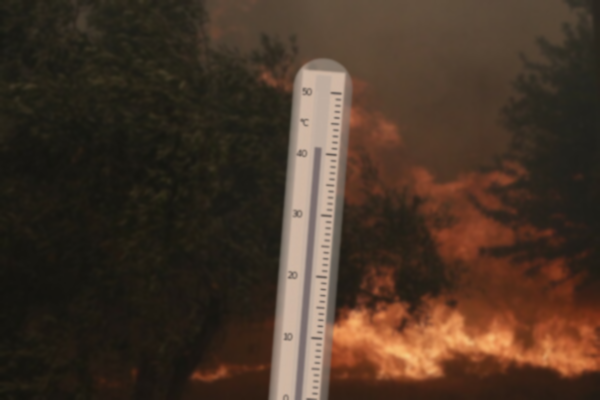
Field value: 41
